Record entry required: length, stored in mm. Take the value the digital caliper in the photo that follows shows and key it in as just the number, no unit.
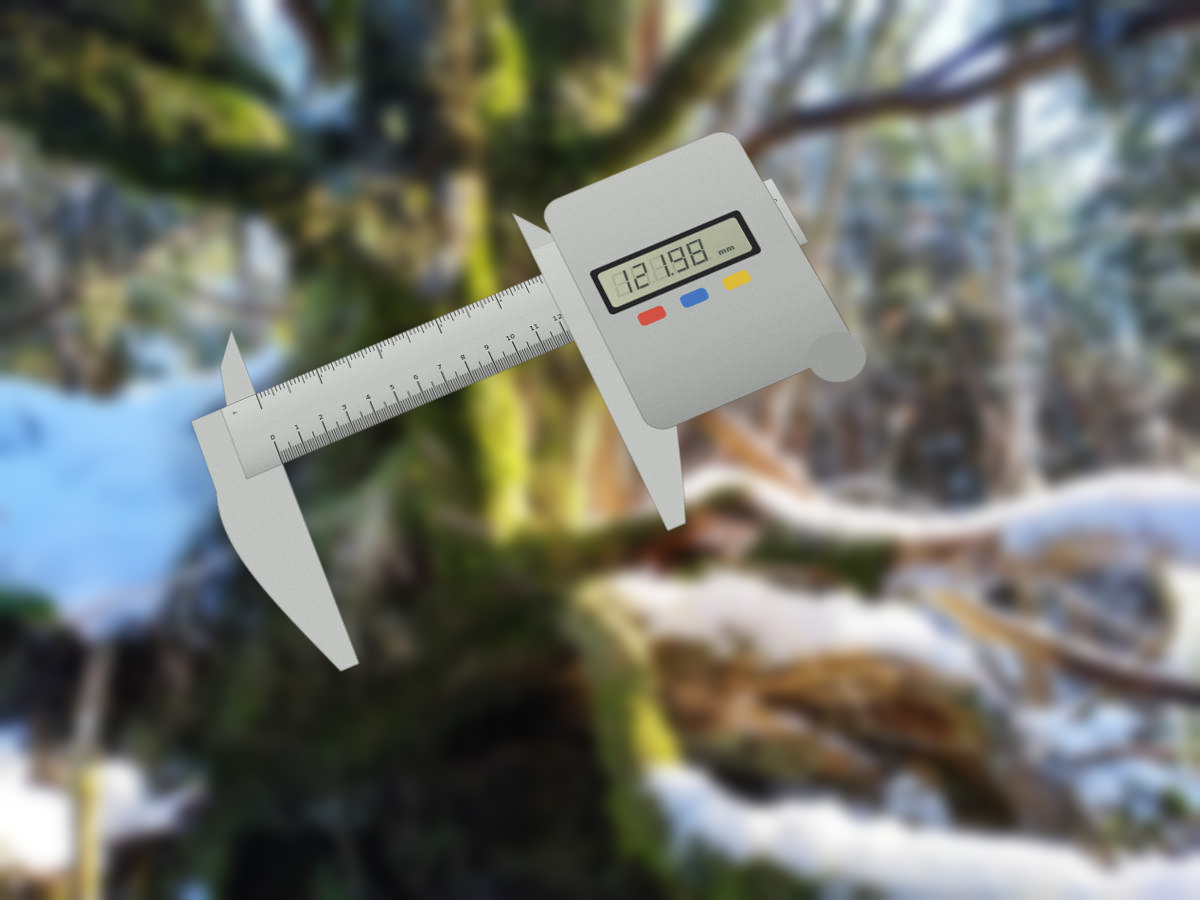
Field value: 121.98
